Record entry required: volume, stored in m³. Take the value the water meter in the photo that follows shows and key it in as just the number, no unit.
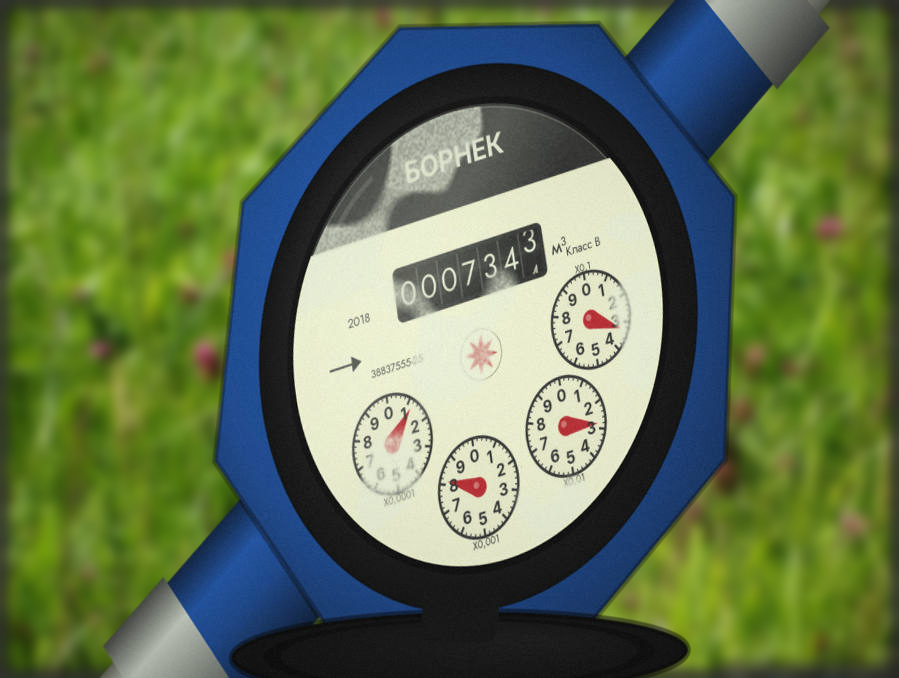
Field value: 7343.3281
